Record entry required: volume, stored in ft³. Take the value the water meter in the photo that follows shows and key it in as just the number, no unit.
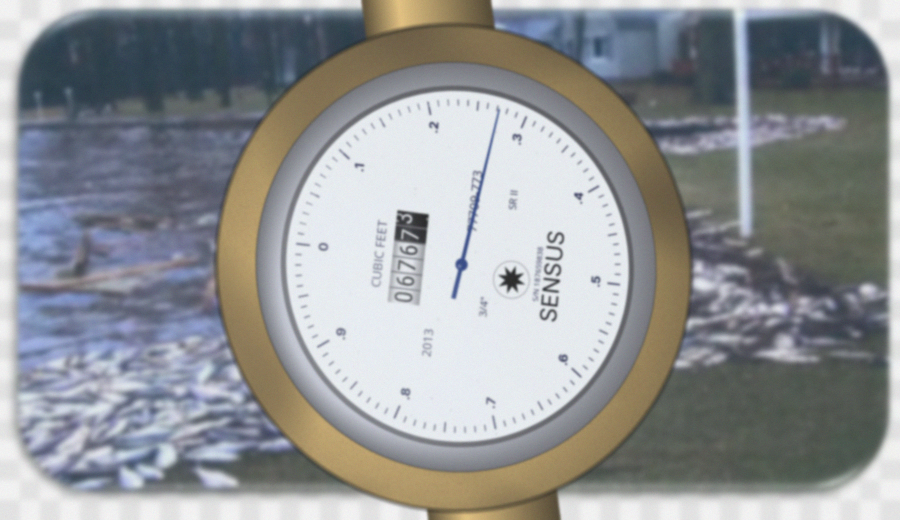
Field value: 67673.27
